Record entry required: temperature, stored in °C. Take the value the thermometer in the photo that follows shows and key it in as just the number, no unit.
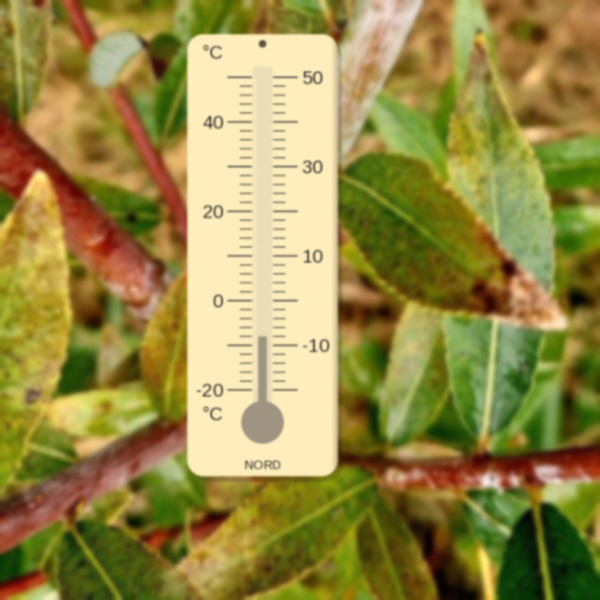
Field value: -8
